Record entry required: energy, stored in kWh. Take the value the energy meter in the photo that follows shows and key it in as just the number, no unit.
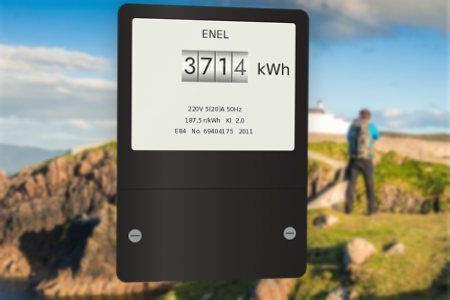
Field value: 3714
